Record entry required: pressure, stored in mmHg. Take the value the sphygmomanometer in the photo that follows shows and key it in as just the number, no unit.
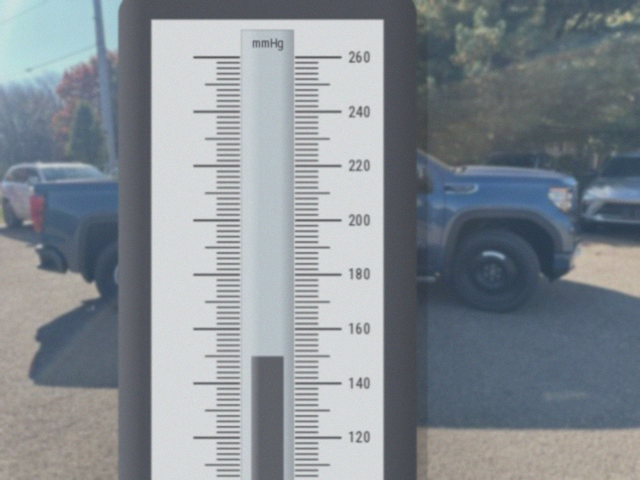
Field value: 150
